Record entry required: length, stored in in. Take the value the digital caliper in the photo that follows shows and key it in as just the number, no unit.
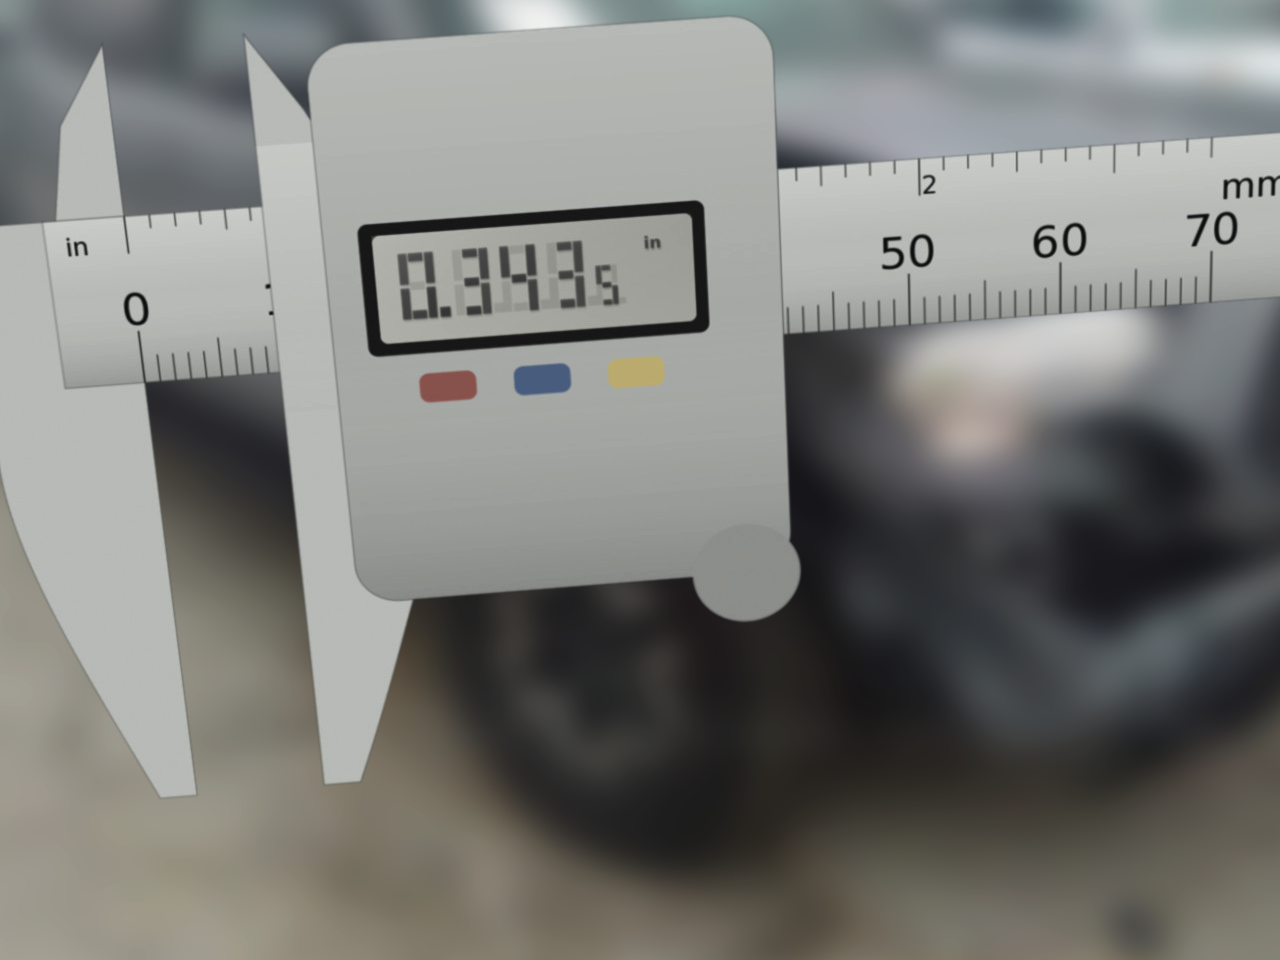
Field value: 0.3435
